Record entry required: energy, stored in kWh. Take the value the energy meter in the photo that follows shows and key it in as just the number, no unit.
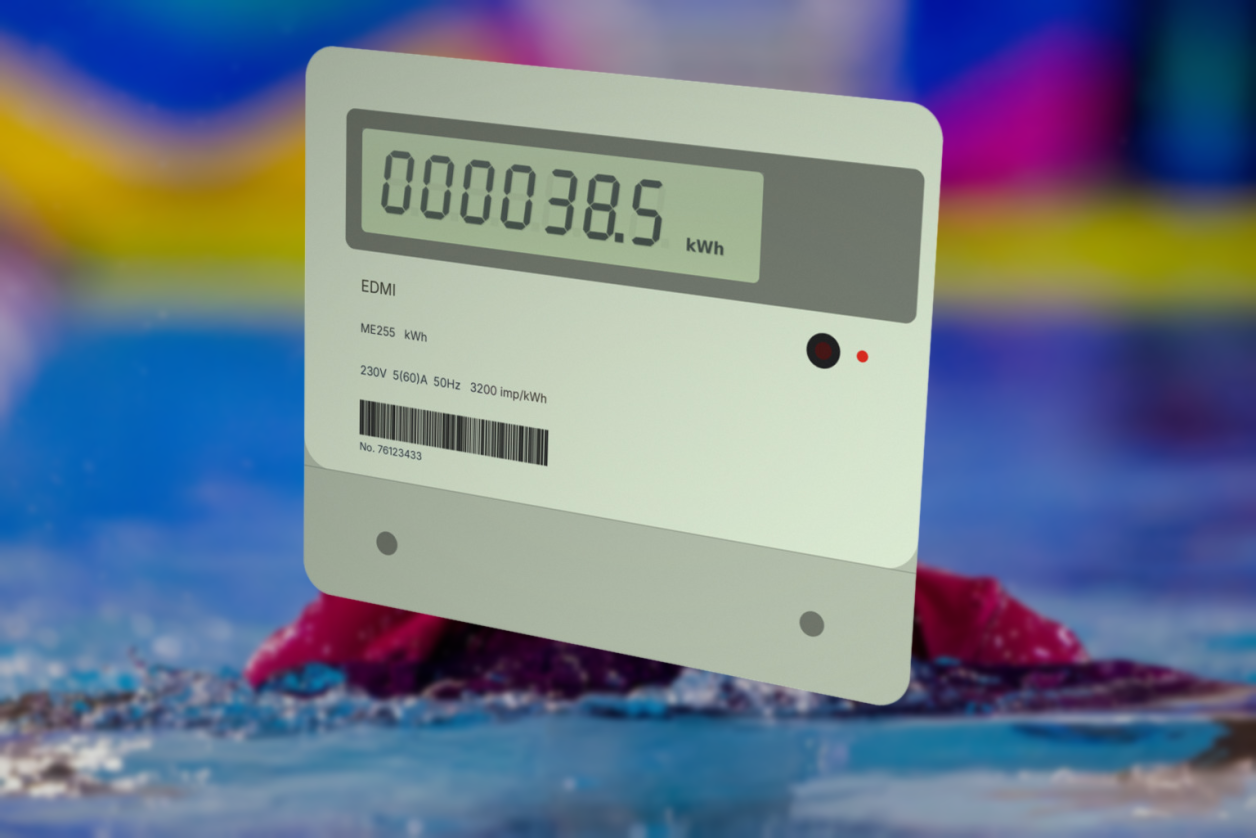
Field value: 38.5
